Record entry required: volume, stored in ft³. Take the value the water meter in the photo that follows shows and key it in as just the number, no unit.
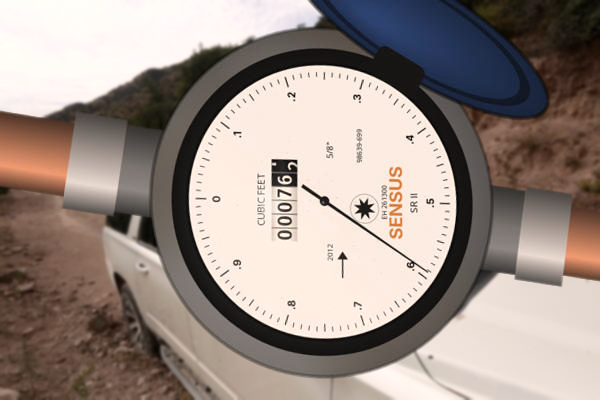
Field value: 761.59
